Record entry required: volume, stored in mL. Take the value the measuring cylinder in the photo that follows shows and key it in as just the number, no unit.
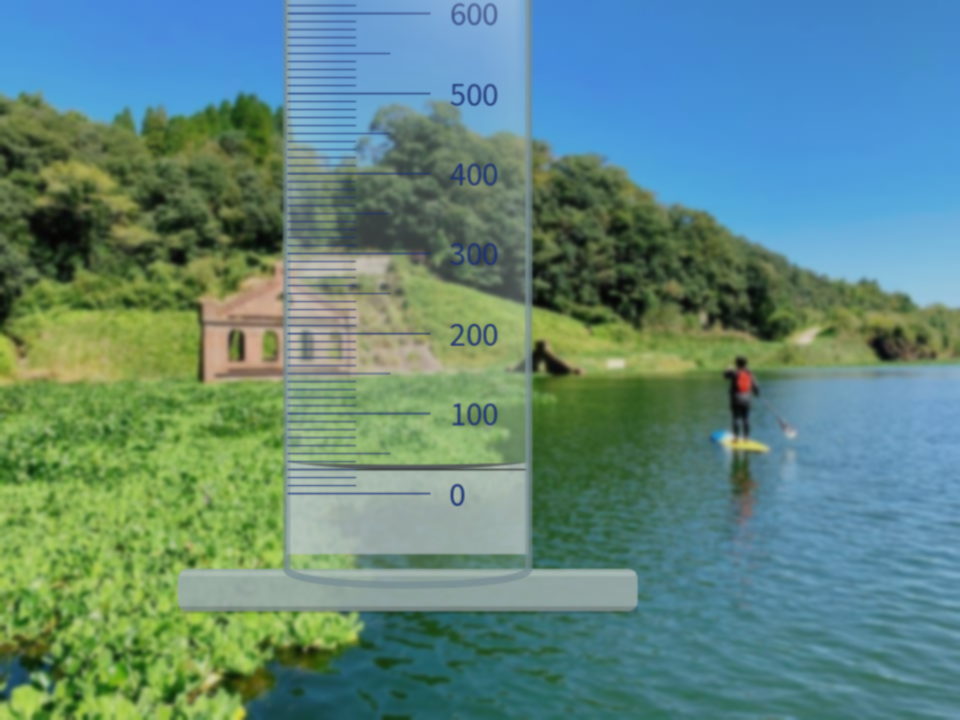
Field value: 30
